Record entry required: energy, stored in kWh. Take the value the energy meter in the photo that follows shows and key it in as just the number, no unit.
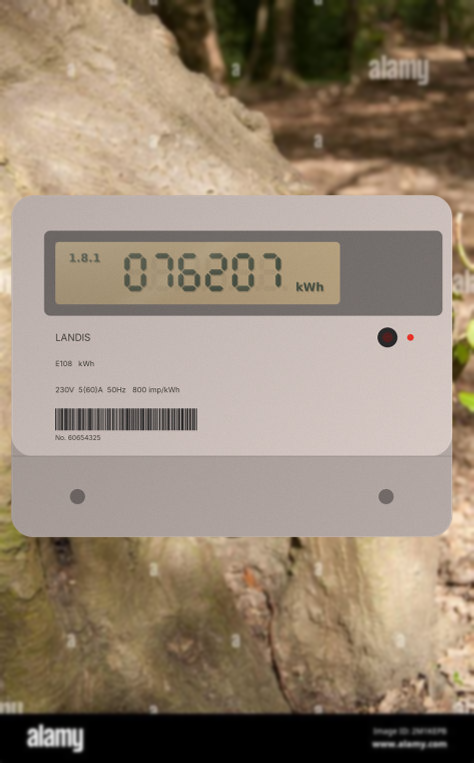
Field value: 76207
